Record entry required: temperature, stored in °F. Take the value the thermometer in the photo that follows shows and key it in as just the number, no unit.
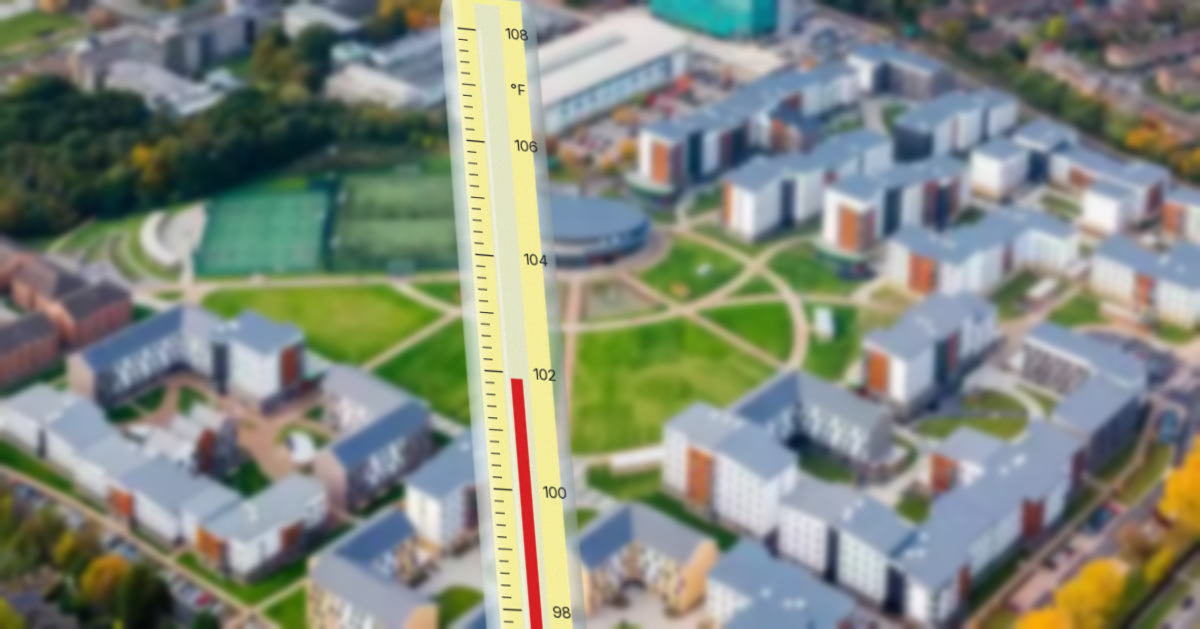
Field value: 101.9
